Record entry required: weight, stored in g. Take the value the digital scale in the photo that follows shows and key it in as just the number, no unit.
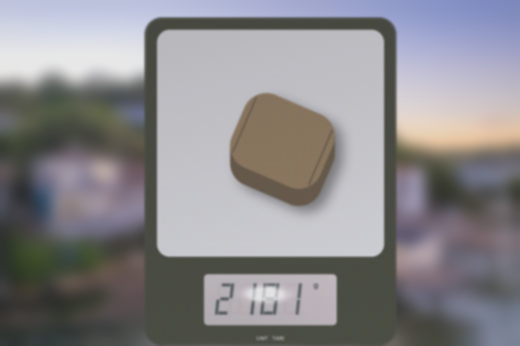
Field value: 2181
